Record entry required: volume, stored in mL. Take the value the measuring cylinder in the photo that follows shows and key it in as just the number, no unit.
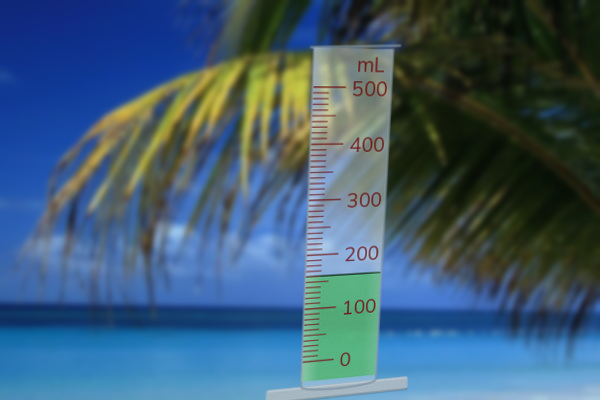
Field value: 160
